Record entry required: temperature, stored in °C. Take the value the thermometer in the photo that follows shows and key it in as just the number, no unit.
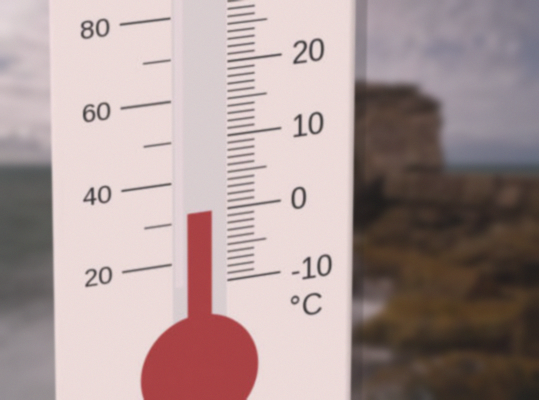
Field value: 0
